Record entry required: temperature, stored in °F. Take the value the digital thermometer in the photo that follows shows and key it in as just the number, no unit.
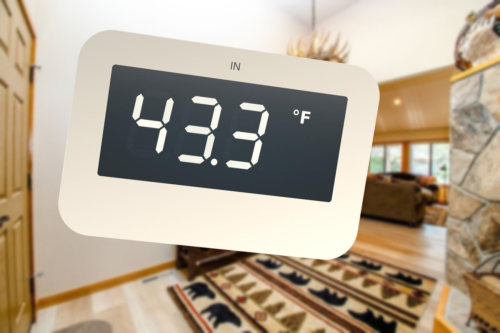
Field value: 43.3
